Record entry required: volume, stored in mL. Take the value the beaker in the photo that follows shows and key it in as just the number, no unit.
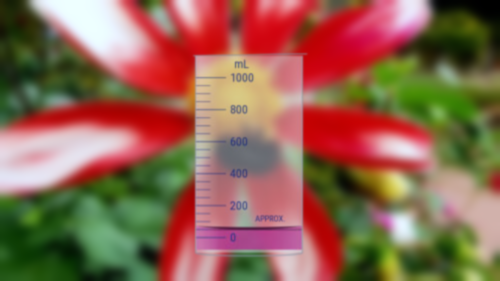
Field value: 50
